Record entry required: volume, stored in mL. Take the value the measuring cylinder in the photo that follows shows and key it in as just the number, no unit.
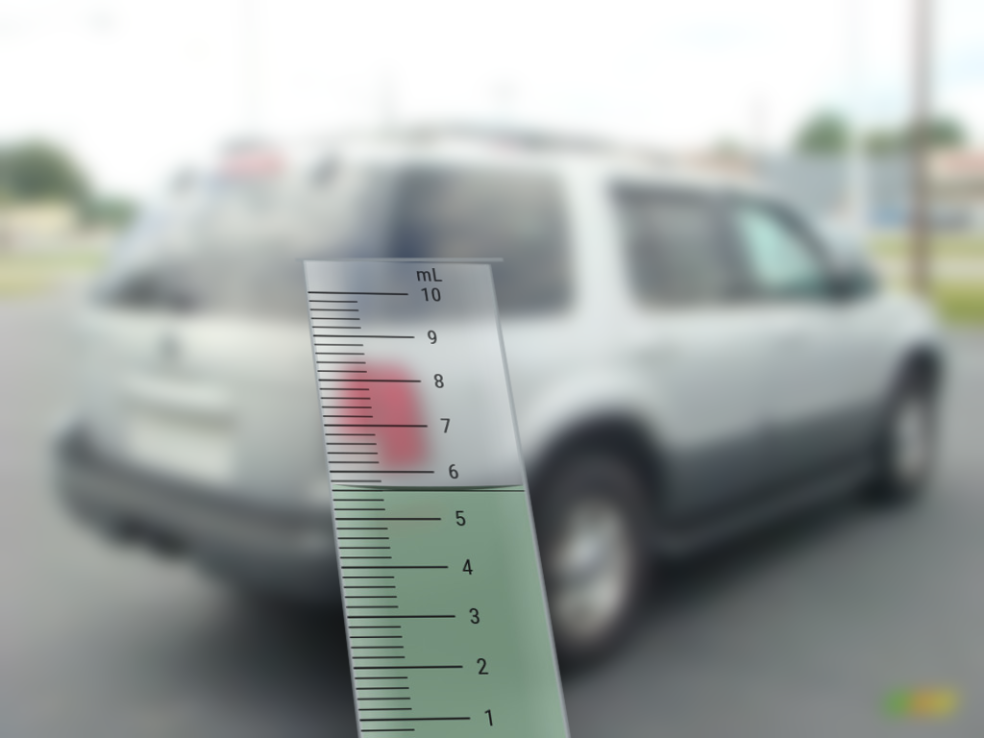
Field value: 5.6
